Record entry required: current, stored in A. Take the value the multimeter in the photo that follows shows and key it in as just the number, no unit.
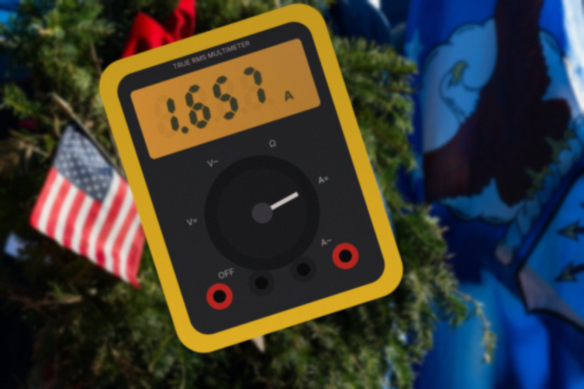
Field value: 1.657
